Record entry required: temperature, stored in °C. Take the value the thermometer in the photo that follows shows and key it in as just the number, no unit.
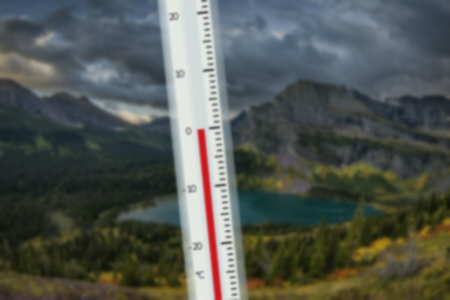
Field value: 0
